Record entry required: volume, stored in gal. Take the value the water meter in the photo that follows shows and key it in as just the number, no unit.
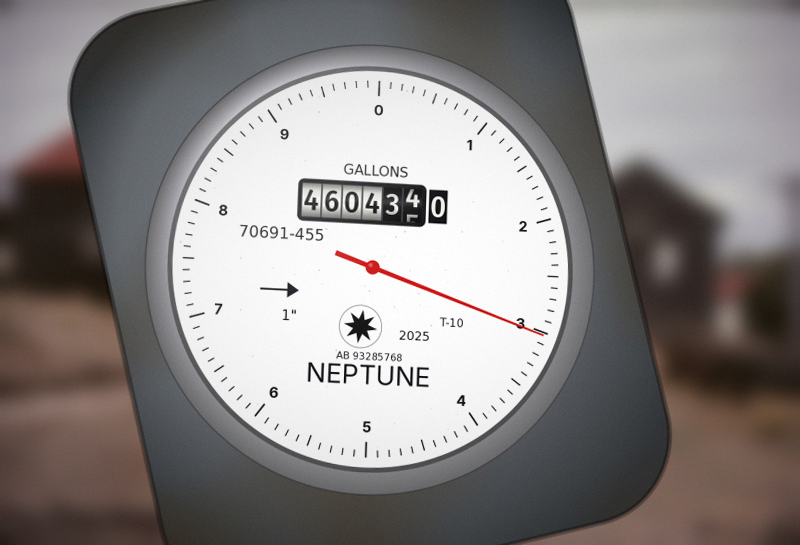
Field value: 4604343.0
